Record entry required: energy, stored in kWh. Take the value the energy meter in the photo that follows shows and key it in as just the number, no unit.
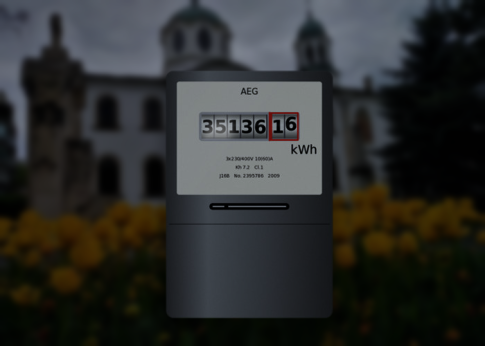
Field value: 35136.16
